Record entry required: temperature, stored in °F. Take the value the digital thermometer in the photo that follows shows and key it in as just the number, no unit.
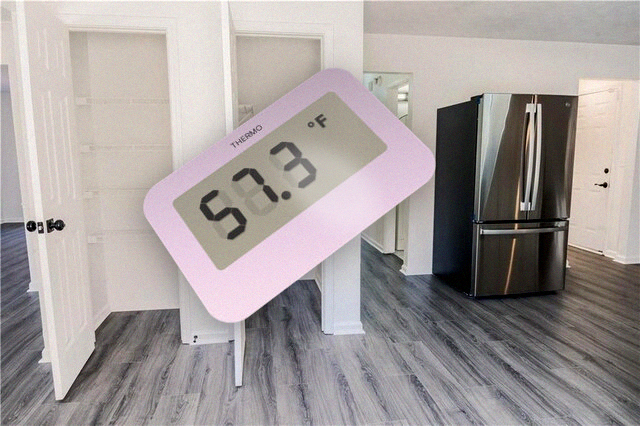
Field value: 57.3
